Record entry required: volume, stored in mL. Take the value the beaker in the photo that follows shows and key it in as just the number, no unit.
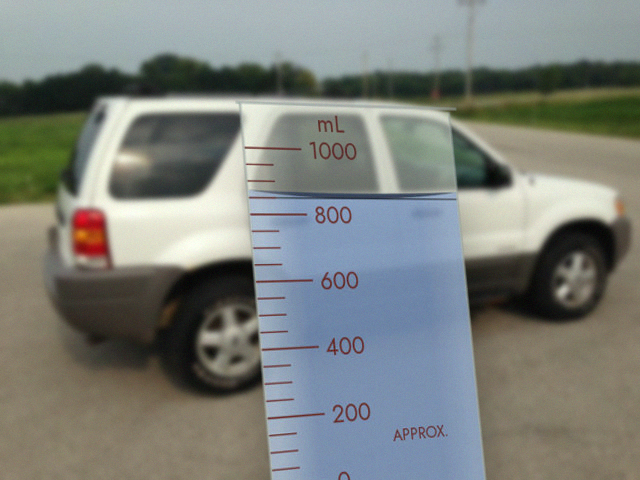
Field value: 850
